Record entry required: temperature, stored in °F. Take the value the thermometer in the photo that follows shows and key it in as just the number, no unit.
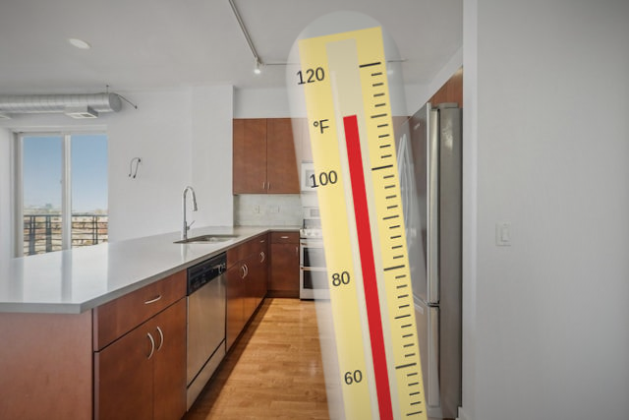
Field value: 111
